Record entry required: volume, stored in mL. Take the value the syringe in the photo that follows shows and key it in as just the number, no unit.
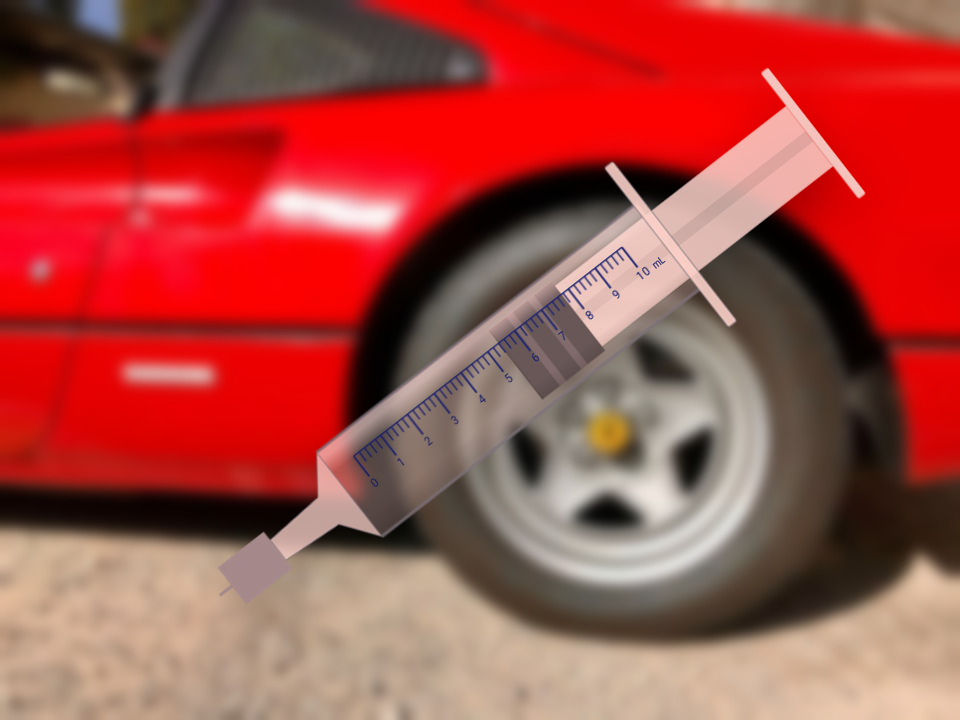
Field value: 5.4
